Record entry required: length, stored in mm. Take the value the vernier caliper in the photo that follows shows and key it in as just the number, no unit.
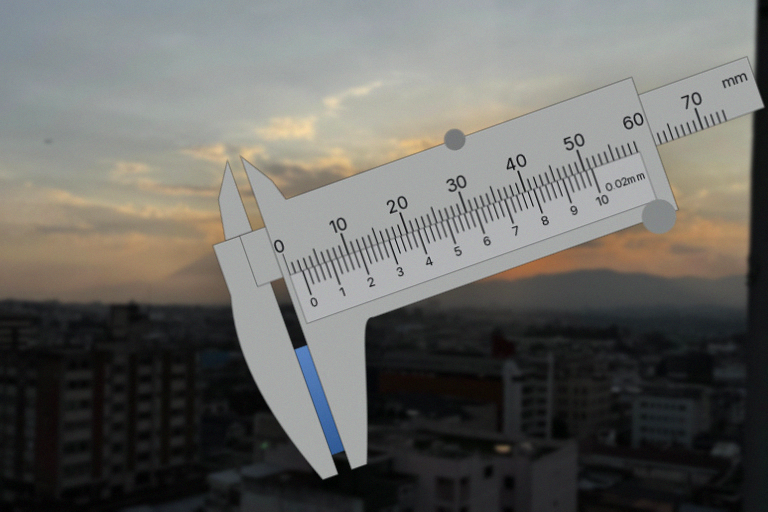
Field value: 2.2
